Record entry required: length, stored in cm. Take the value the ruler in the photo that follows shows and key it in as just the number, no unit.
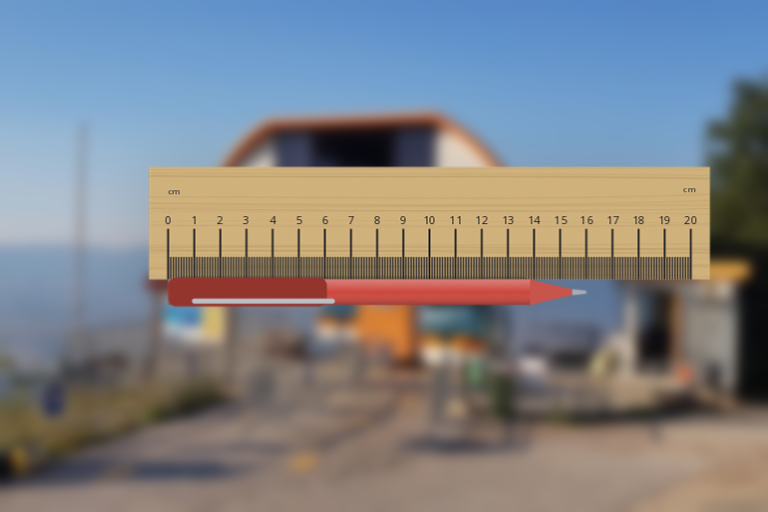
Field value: 16
